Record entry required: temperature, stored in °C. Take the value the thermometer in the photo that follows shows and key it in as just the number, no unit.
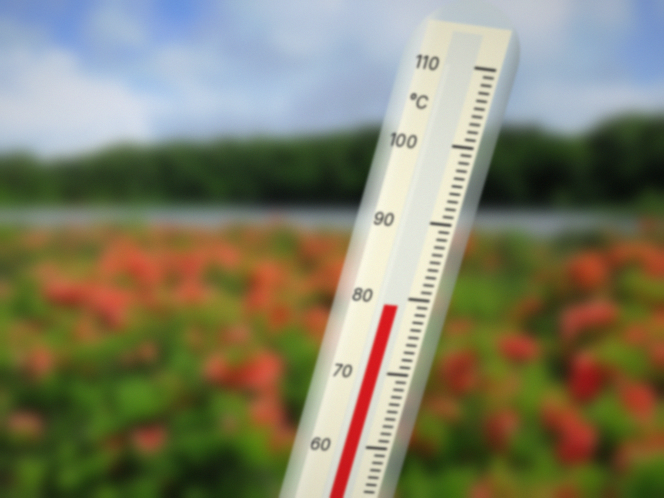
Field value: 79
